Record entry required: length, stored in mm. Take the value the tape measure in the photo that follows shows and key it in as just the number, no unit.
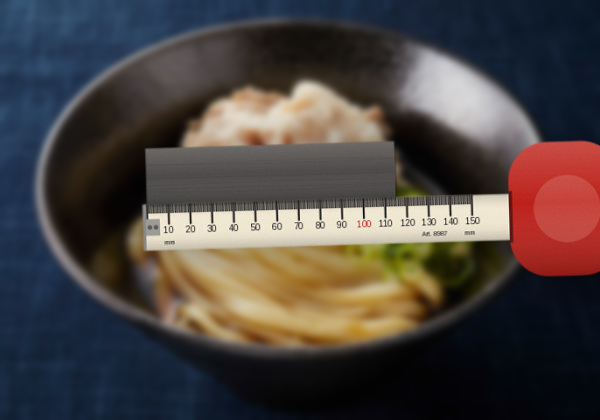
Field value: 115
